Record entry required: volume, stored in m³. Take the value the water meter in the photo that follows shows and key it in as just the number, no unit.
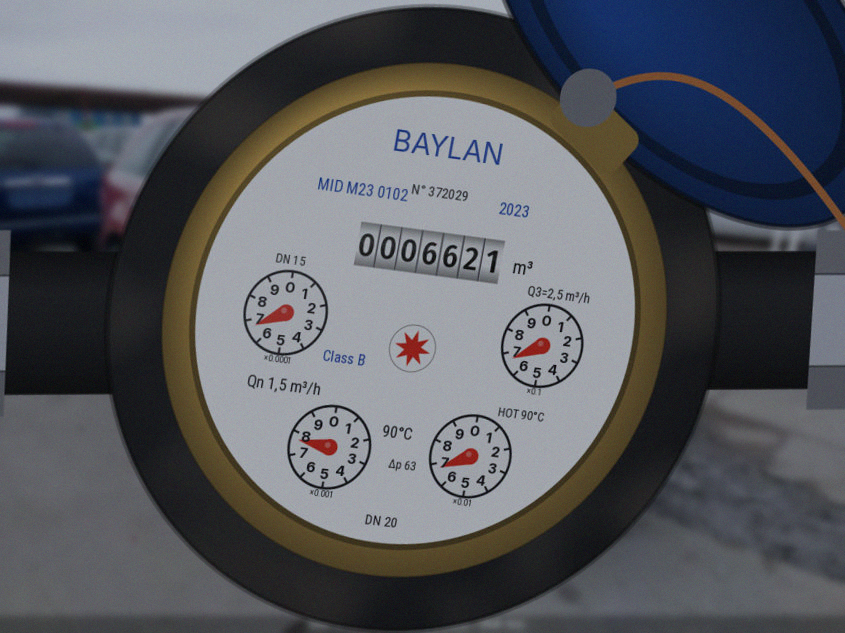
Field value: 6621.6676
